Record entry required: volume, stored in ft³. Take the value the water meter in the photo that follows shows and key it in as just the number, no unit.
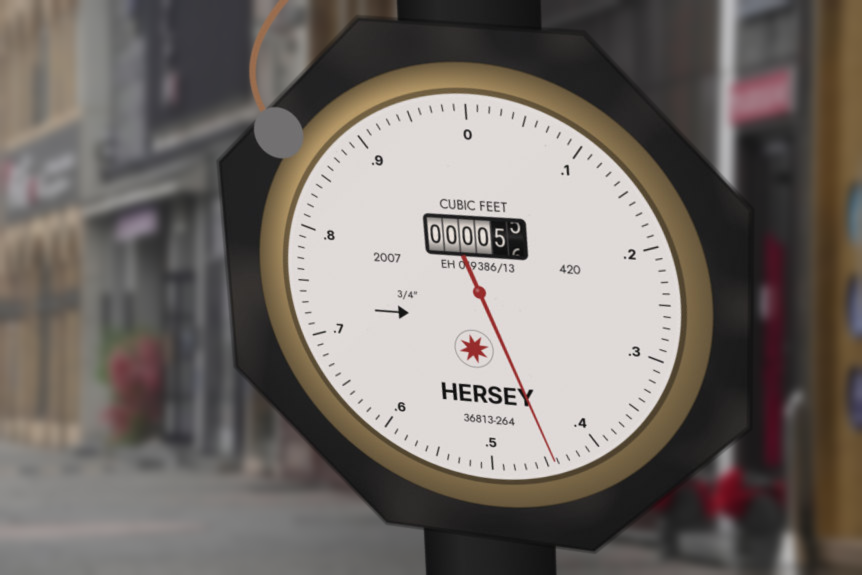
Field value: 55.44
